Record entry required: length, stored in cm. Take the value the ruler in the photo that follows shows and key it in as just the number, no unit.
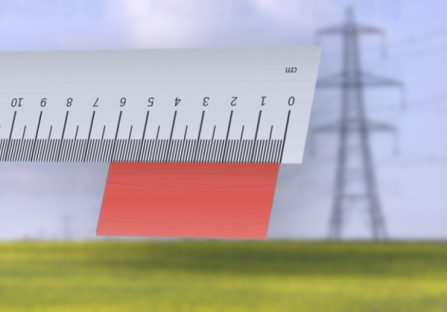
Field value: 6
